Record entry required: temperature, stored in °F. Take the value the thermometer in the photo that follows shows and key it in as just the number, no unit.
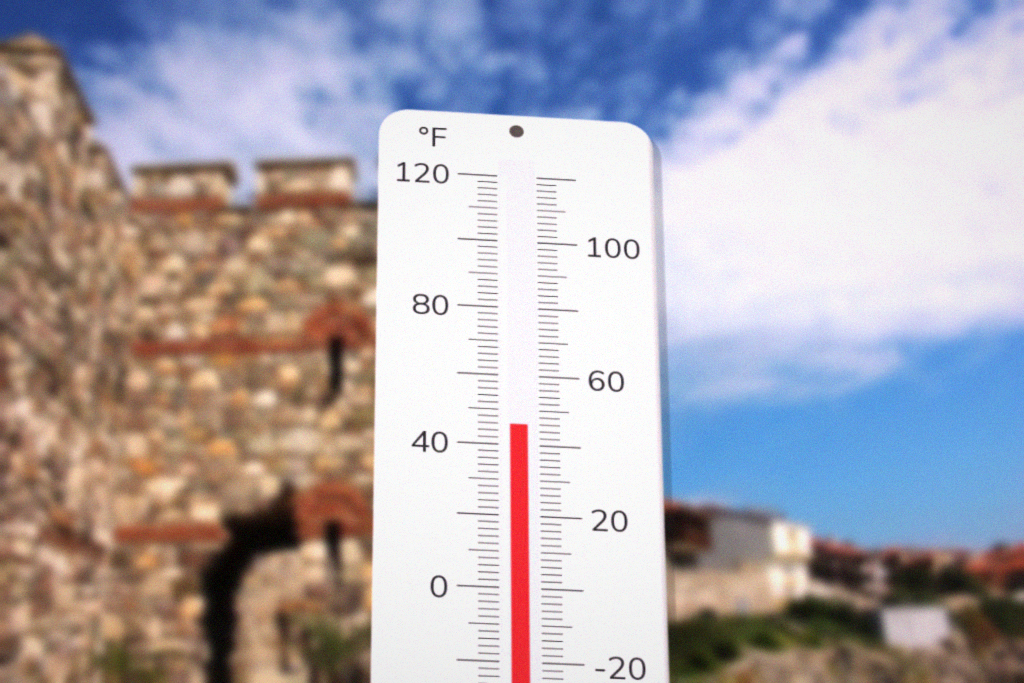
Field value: 46
